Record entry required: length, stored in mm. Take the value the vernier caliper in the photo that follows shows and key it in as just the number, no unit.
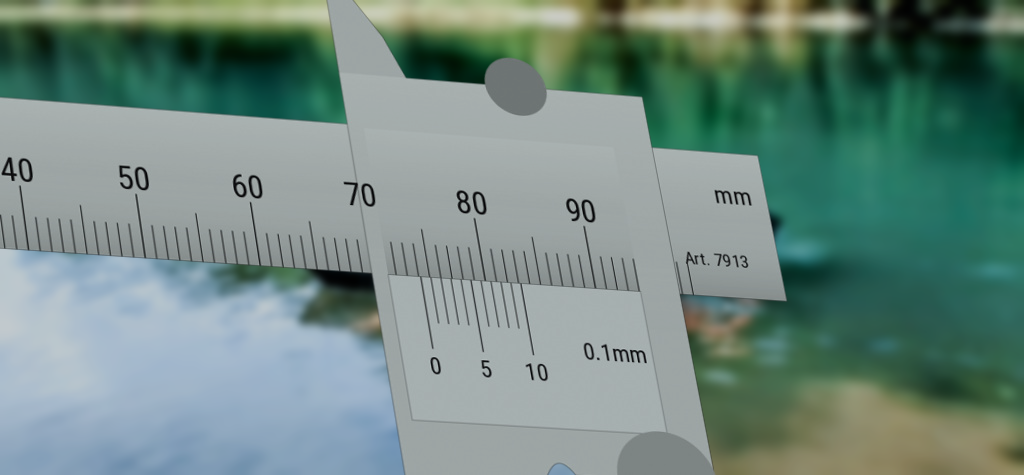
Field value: 74.2
